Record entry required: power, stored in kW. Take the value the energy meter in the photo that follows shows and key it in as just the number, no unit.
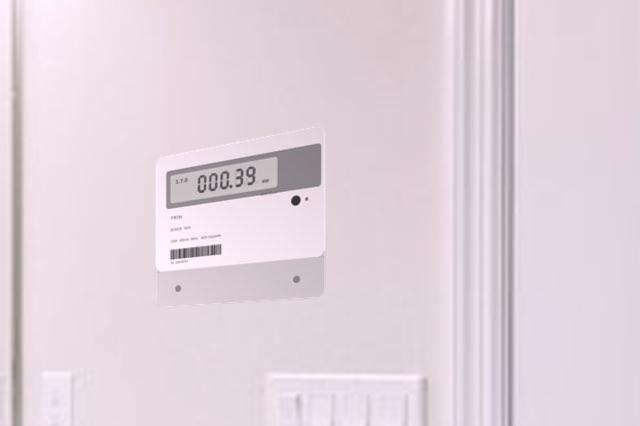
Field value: 0.39
